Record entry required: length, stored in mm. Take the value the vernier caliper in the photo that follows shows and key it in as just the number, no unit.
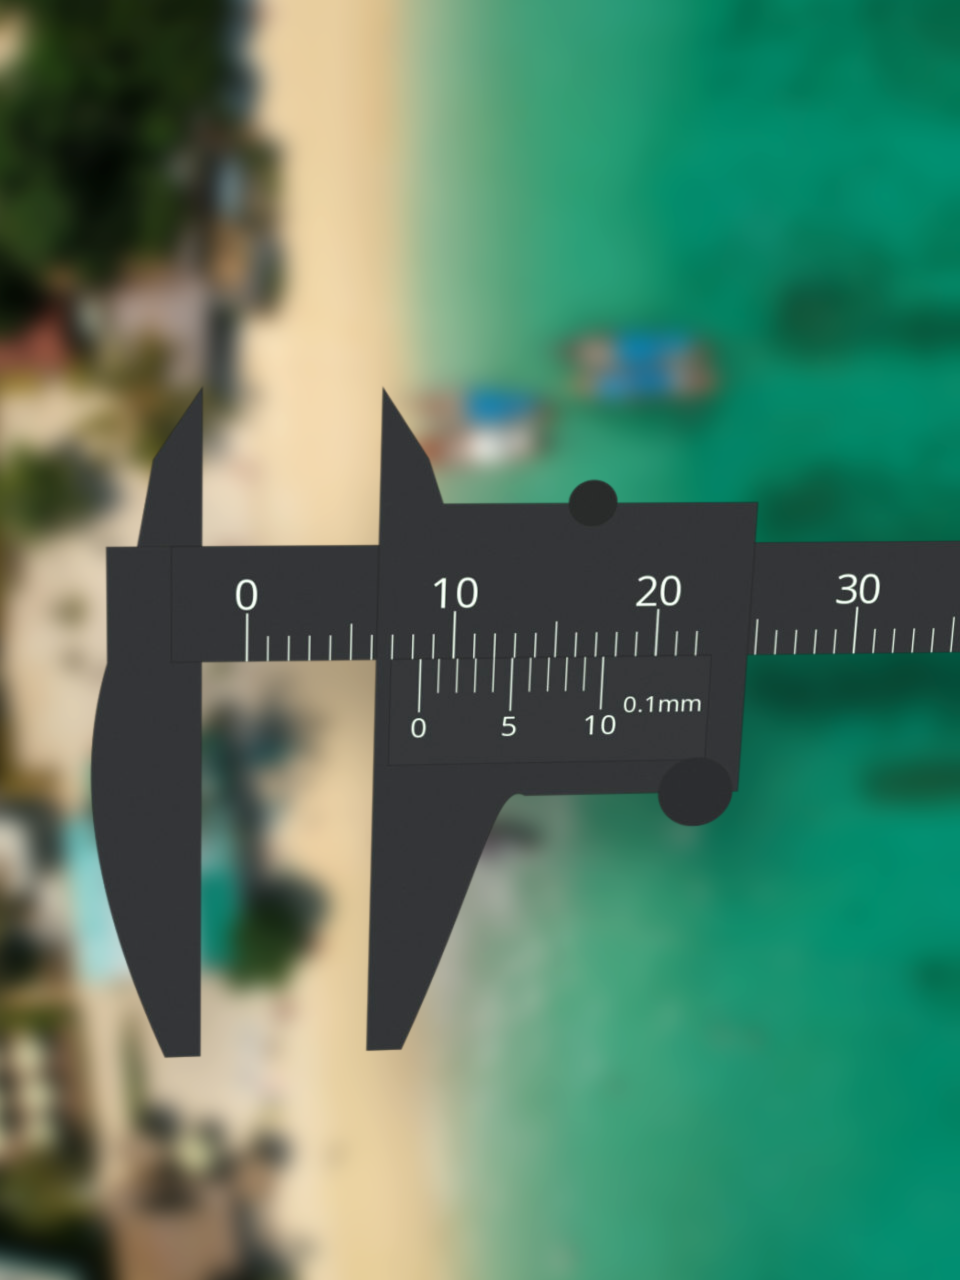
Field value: 8.4
